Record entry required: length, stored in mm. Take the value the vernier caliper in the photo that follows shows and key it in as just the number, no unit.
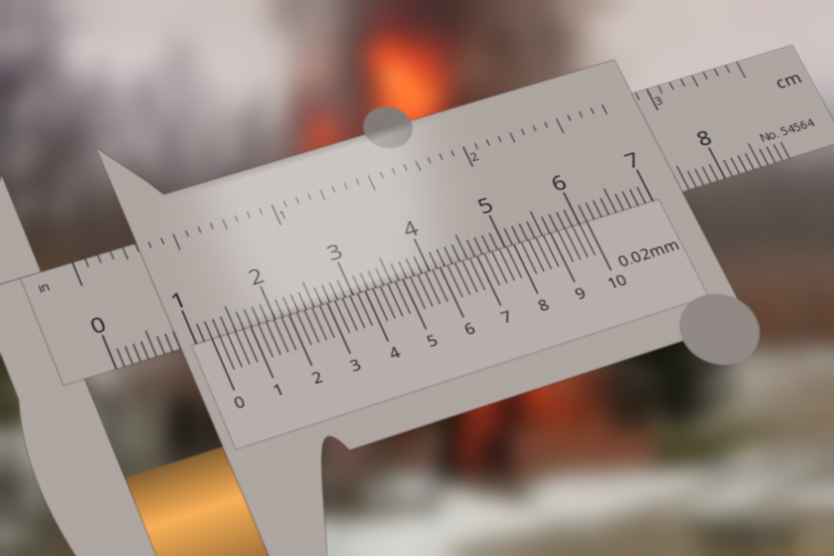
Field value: 12.0
